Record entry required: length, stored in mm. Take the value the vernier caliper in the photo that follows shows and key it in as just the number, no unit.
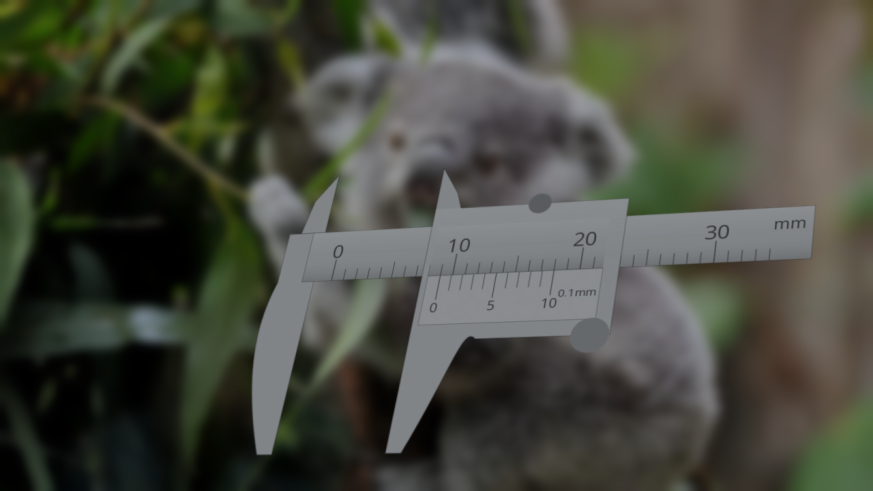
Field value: 9.0
